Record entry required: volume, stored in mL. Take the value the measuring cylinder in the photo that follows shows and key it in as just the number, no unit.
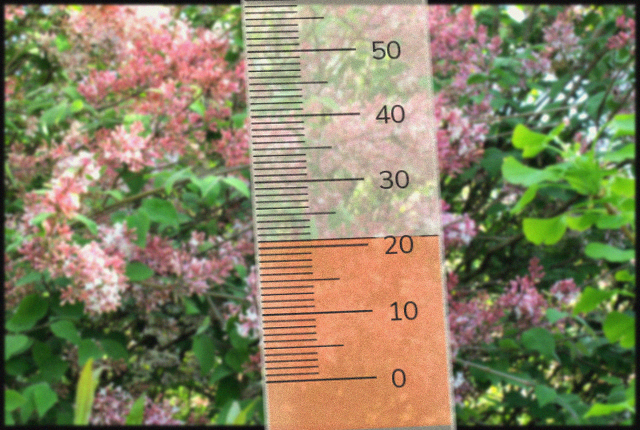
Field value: 21
